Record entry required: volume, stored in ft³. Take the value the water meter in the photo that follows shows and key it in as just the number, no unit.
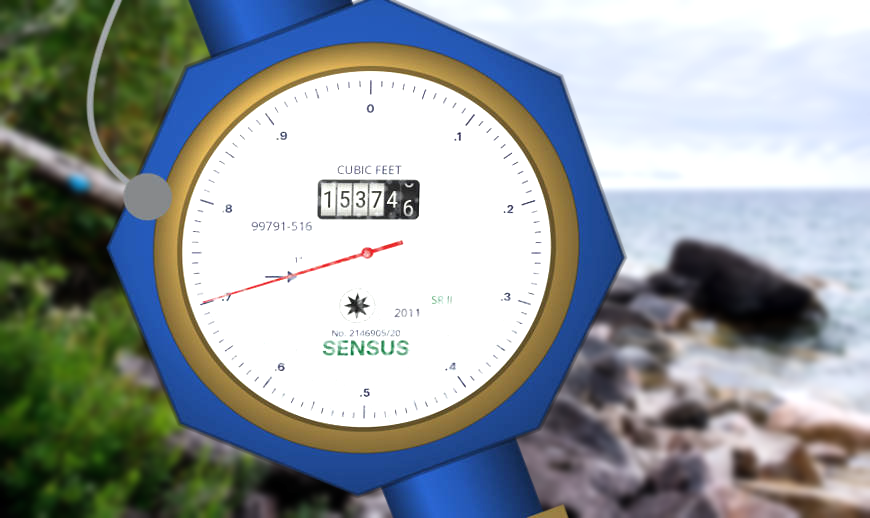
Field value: 153745.70
